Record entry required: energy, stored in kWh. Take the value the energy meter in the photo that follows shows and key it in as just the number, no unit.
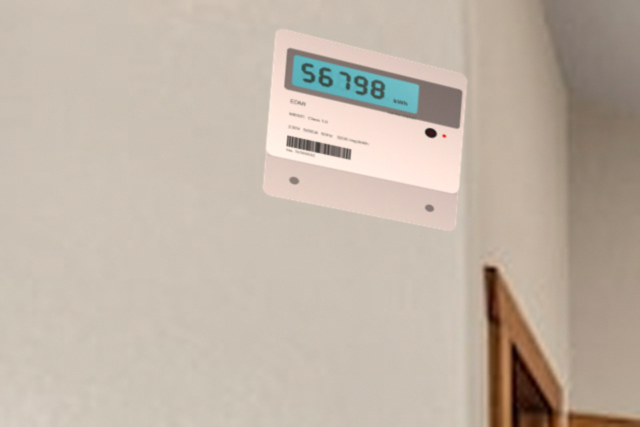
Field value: 56798
